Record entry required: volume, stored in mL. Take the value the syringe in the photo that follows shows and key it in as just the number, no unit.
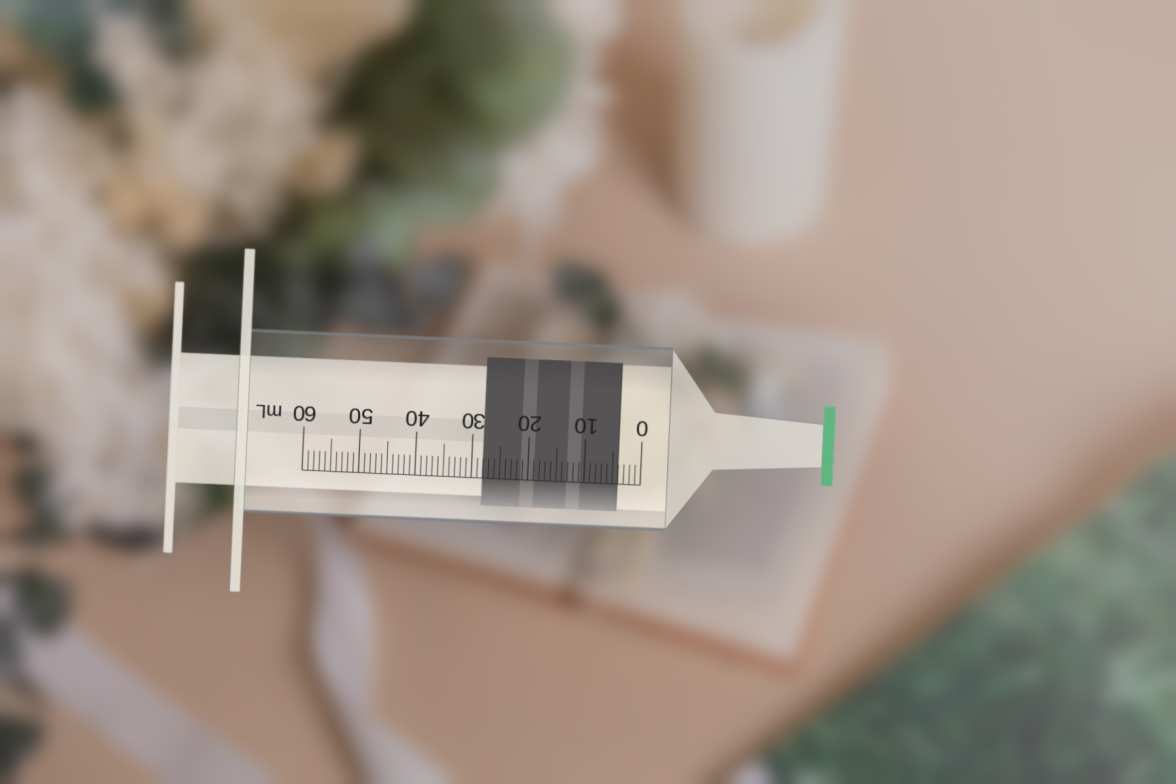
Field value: 4
